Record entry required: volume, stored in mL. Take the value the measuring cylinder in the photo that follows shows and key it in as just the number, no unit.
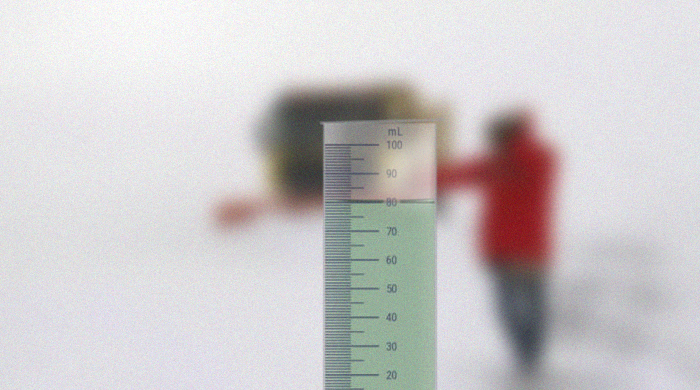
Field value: 80
